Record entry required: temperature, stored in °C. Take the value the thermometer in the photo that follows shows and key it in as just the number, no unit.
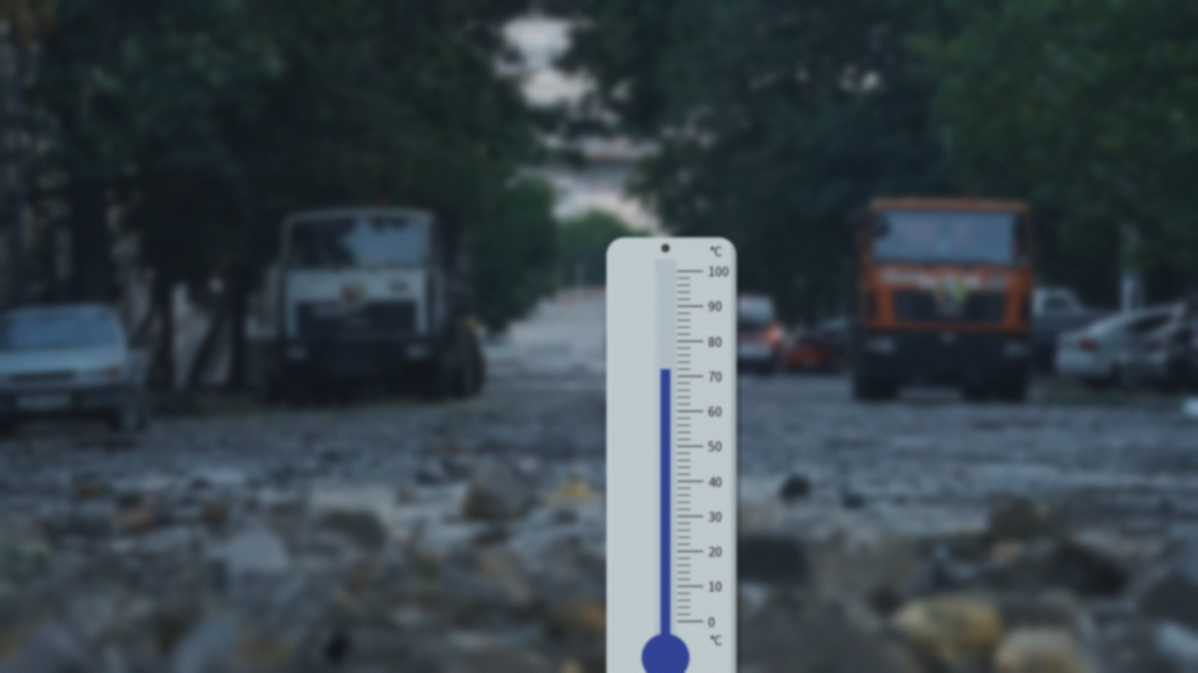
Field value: 72
